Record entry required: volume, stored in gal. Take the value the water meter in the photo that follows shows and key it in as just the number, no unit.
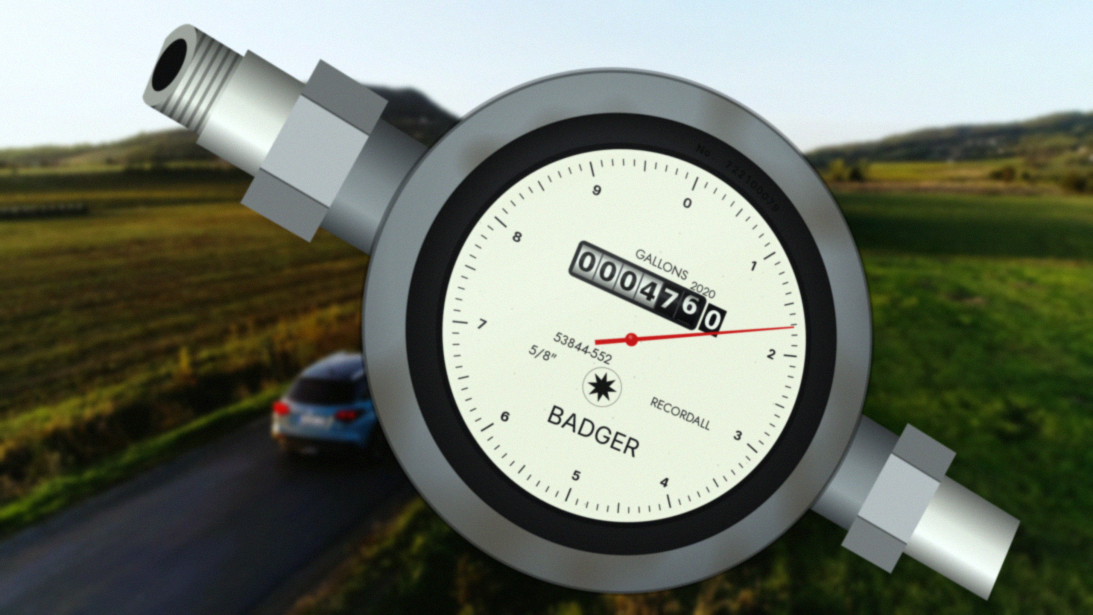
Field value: 4761.7
